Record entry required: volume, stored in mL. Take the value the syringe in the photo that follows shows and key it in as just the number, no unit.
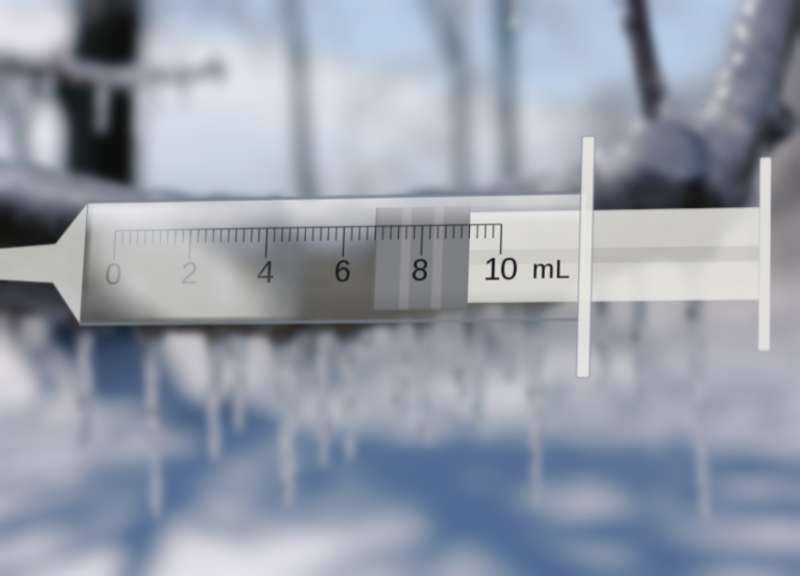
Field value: 6.8
